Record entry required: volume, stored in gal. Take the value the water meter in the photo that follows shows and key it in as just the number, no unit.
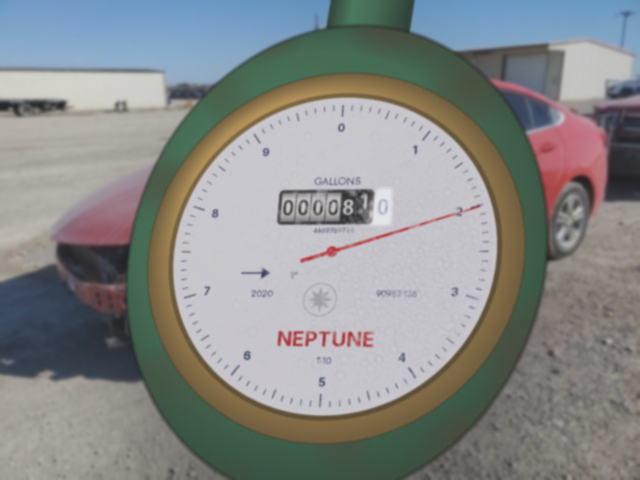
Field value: 812.0
